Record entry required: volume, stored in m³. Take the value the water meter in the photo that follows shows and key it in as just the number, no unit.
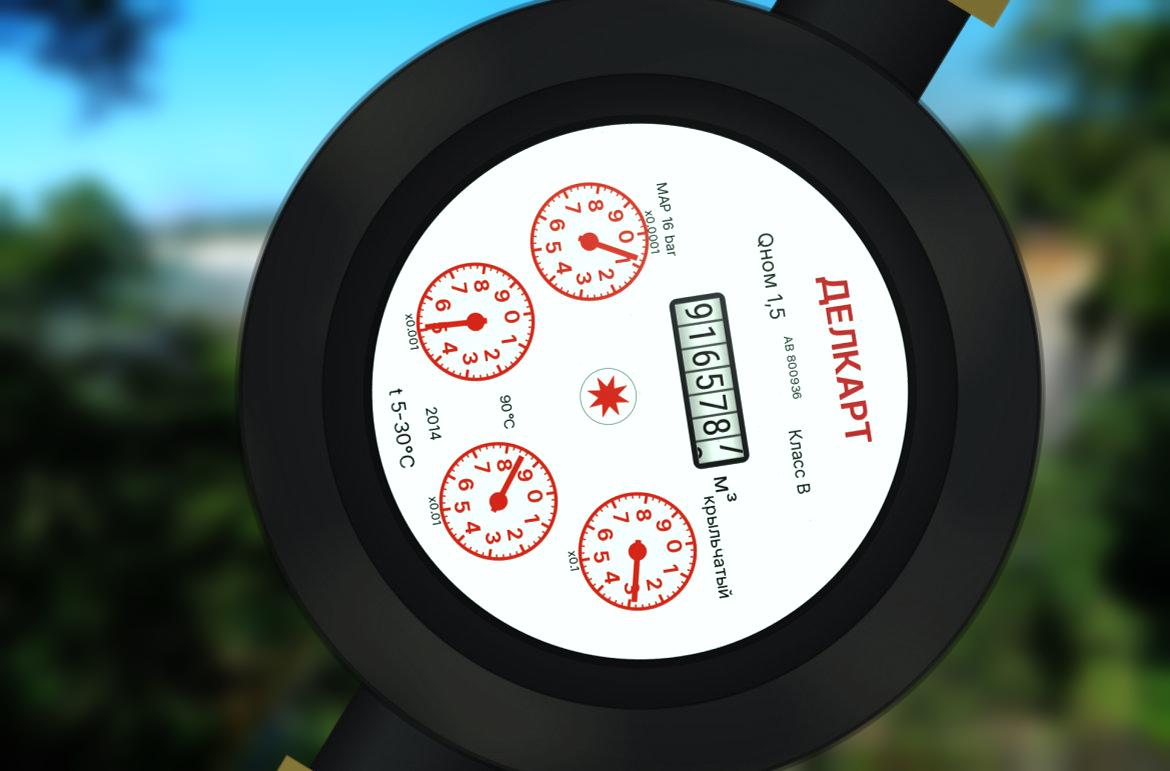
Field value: 9165787.2850
